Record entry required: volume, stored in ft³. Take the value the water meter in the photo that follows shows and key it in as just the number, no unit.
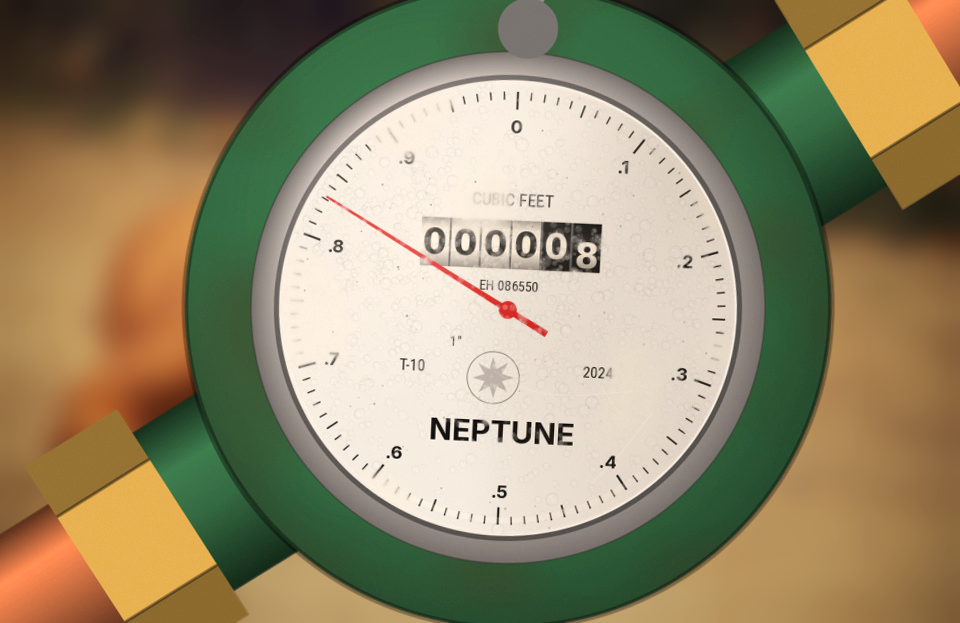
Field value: 7.83
